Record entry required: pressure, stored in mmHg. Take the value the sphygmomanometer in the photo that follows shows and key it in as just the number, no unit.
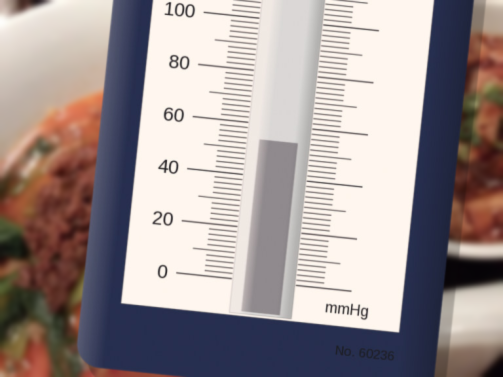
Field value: 54
